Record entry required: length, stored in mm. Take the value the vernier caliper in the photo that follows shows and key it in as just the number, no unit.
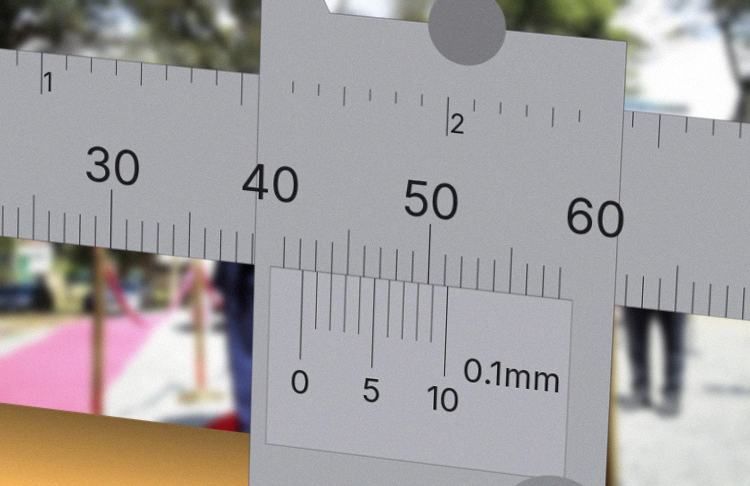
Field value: 42.2
